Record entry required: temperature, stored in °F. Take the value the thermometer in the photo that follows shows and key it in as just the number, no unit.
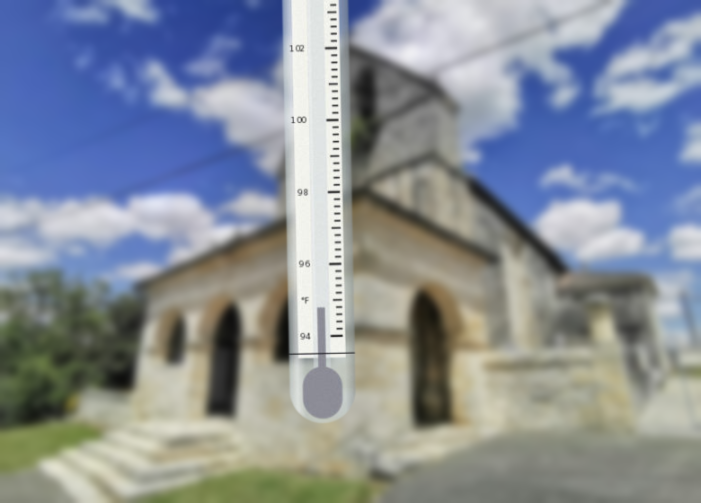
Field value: 94.8
